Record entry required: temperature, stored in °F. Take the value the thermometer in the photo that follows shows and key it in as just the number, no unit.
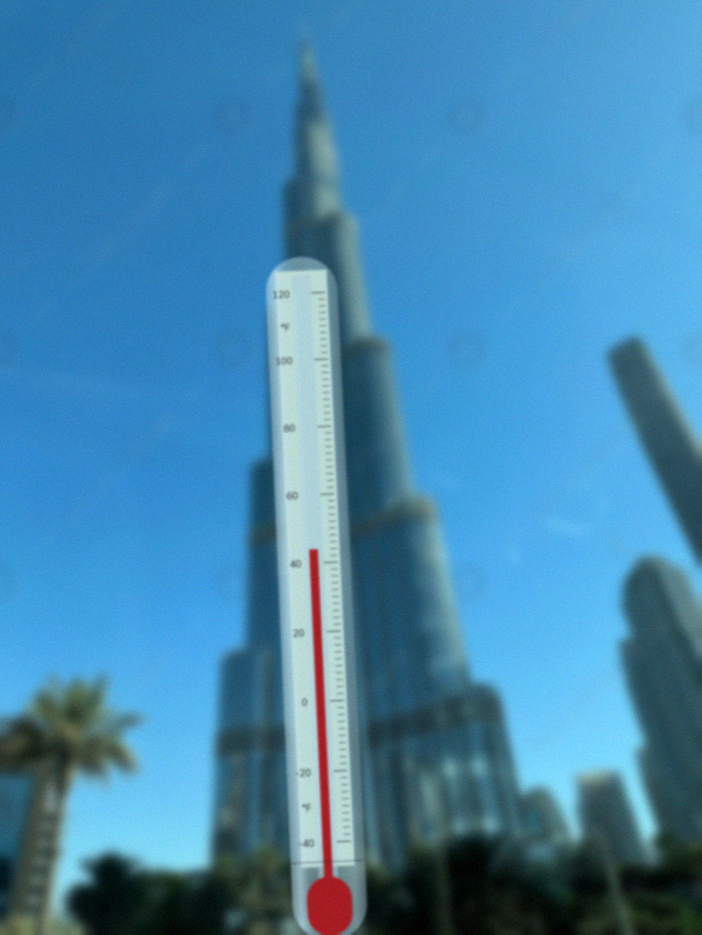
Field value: 44
